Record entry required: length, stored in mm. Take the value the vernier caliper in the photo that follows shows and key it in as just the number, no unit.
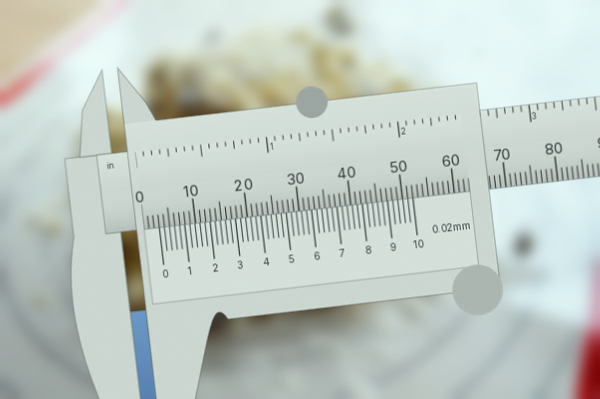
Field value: 3.0
